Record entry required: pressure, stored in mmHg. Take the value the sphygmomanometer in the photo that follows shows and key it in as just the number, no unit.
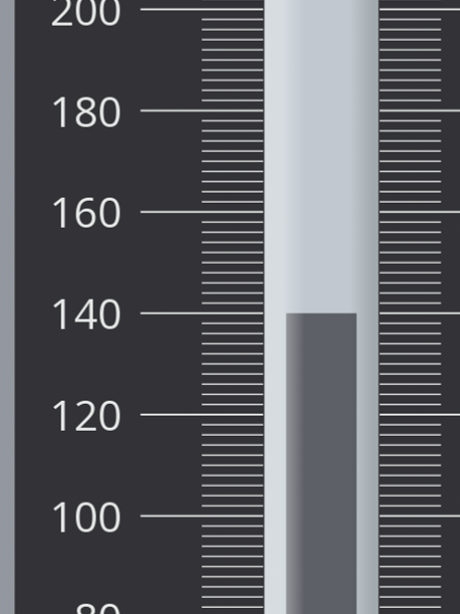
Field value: 140
